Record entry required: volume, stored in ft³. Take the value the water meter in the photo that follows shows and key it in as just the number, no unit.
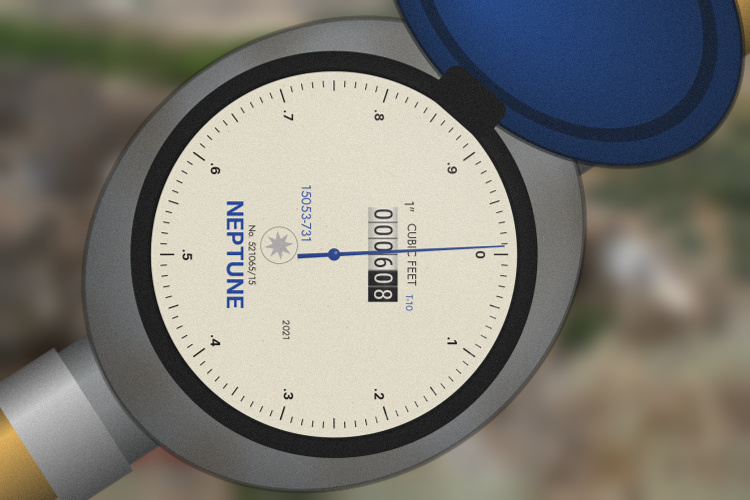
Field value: 607.99
